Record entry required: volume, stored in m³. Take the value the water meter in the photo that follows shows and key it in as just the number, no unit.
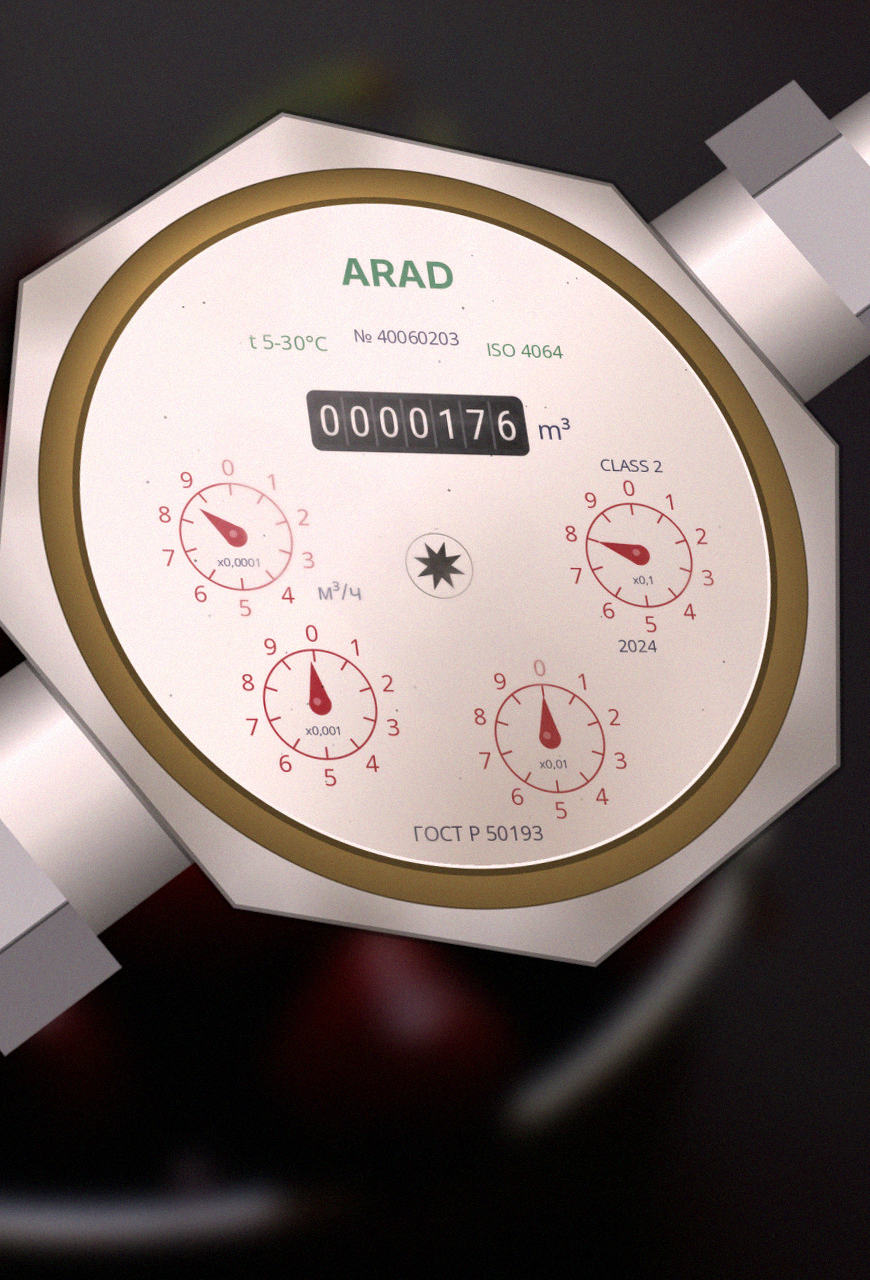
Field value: 176.7998
